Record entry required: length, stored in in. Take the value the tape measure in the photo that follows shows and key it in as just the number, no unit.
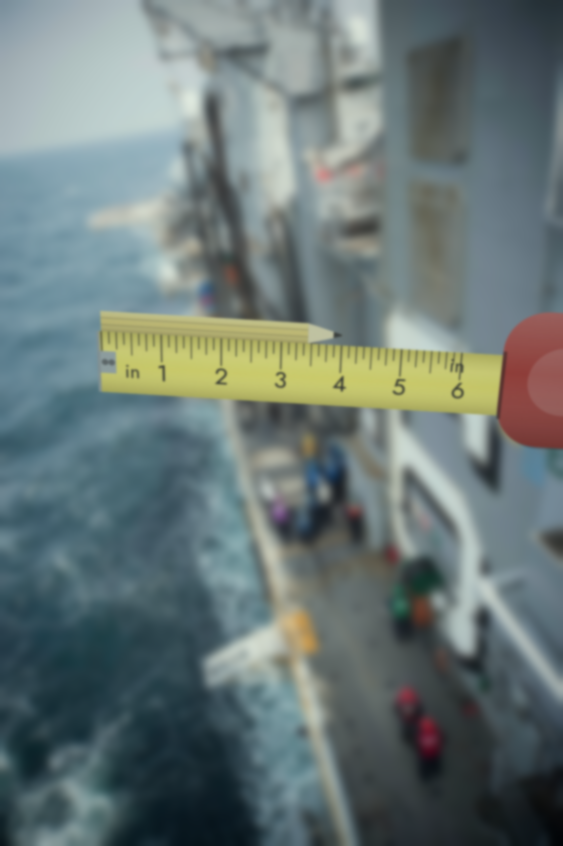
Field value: 4
